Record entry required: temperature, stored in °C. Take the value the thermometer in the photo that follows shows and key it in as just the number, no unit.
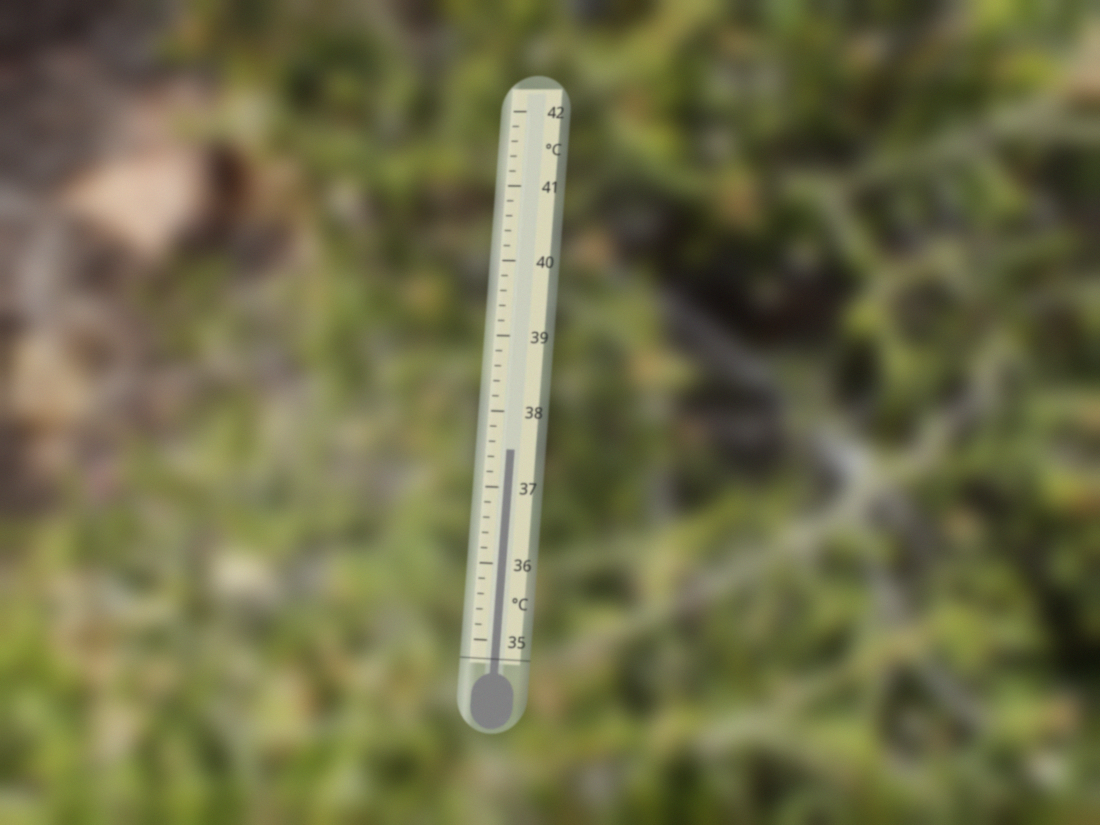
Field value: 37.5
